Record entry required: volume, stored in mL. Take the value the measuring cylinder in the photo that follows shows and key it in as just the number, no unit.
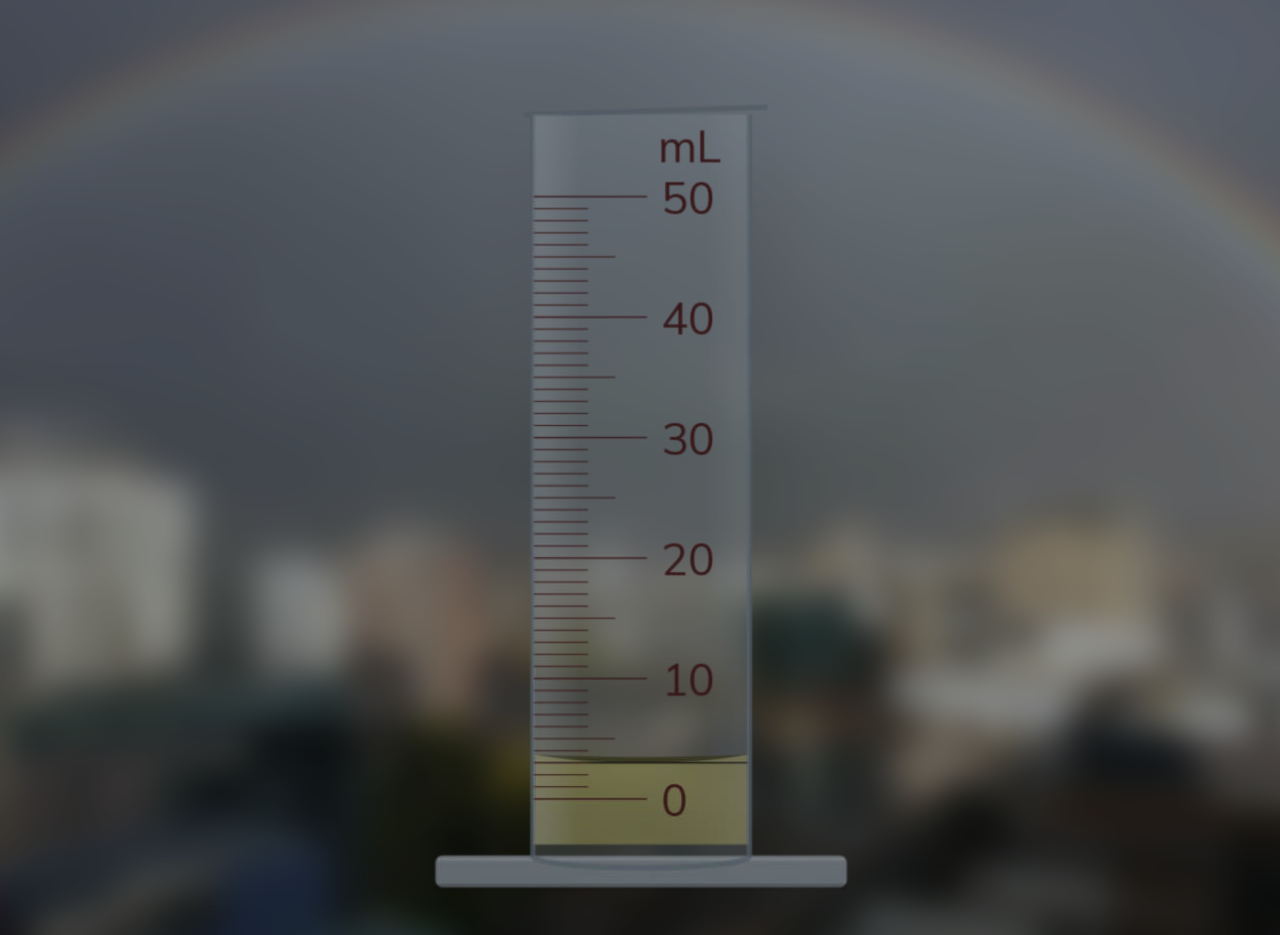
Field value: 3
